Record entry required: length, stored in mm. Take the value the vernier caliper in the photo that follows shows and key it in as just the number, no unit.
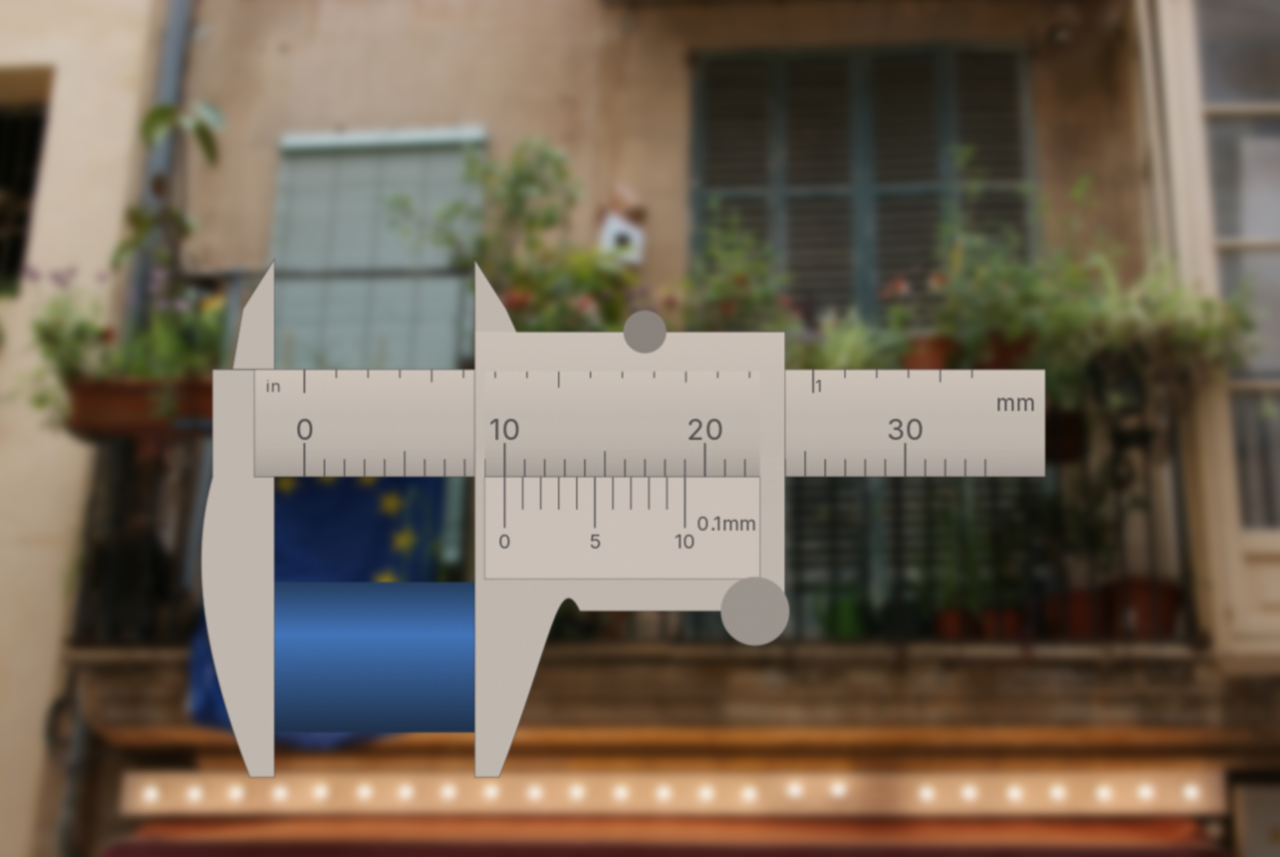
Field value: 10.0
